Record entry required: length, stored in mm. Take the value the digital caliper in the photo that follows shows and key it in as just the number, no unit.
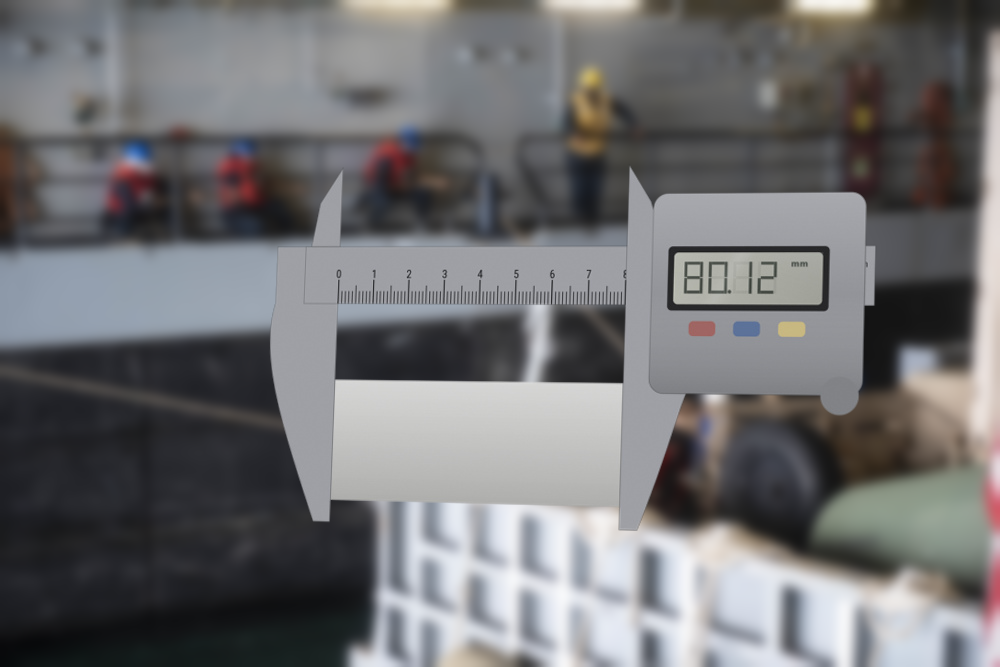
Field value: 80.12
